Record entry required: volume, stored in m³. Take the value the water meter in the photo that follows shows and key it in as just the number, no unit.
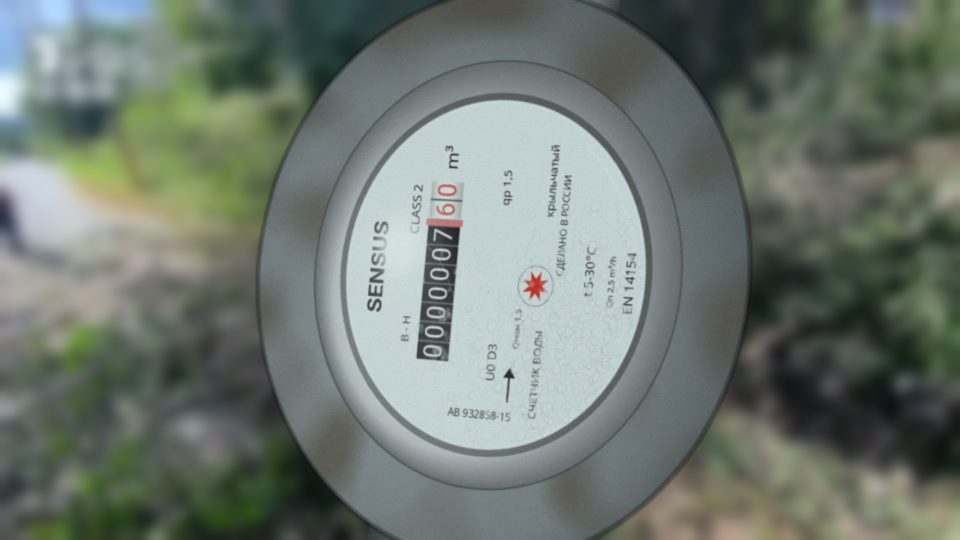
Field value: 7.60
